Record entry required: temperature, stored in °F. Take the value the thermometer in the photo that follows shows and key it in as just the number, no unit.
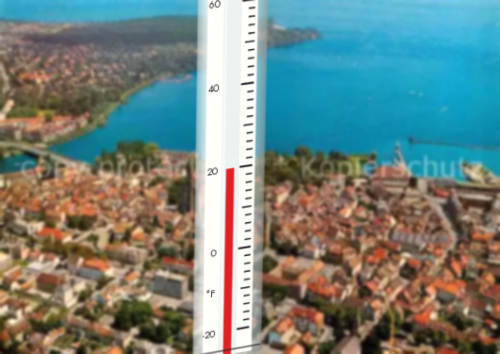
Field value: 20
